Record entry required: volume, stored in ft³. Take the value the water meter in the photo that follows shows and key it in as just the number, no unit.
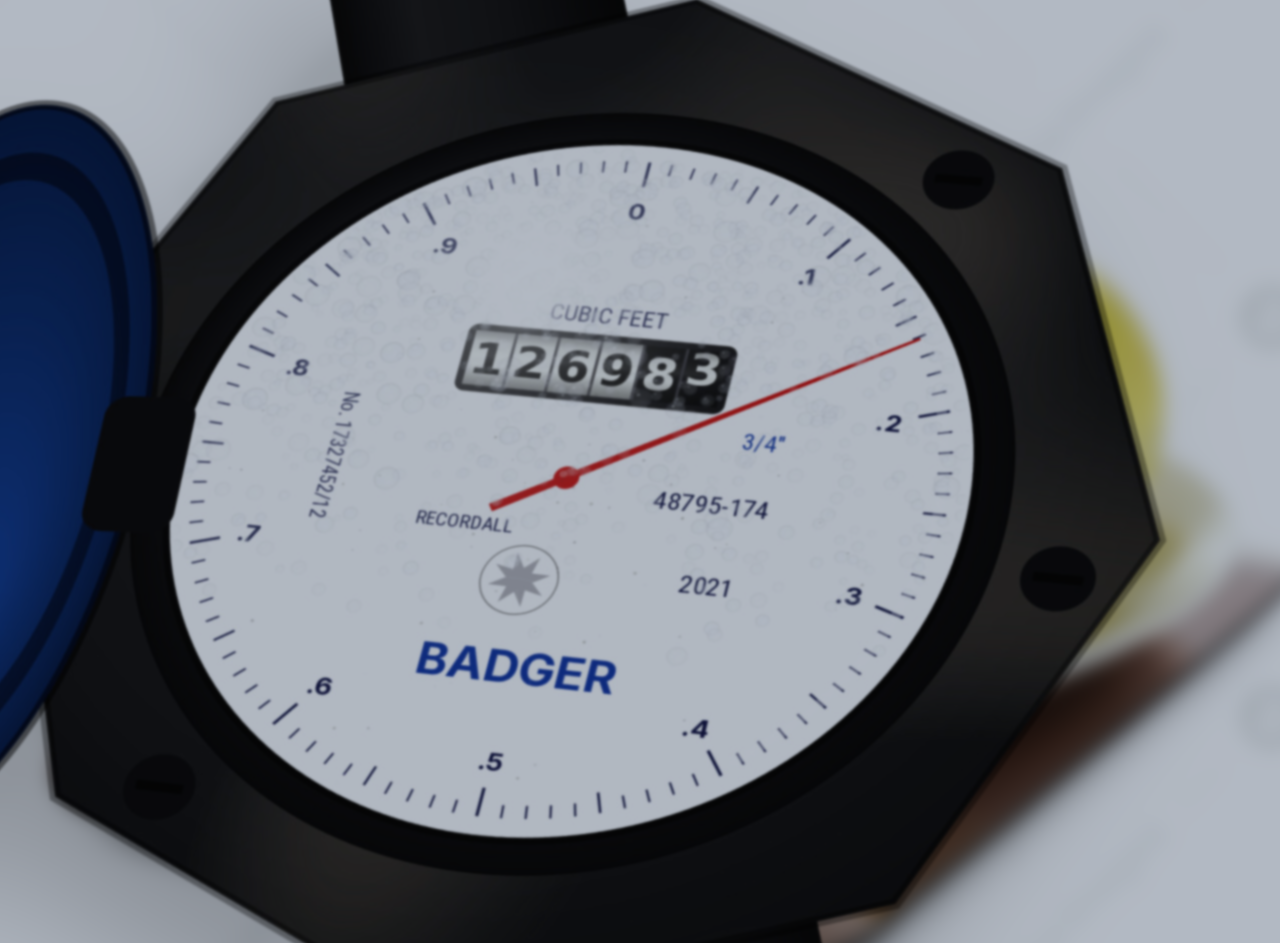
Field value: 126983.16
